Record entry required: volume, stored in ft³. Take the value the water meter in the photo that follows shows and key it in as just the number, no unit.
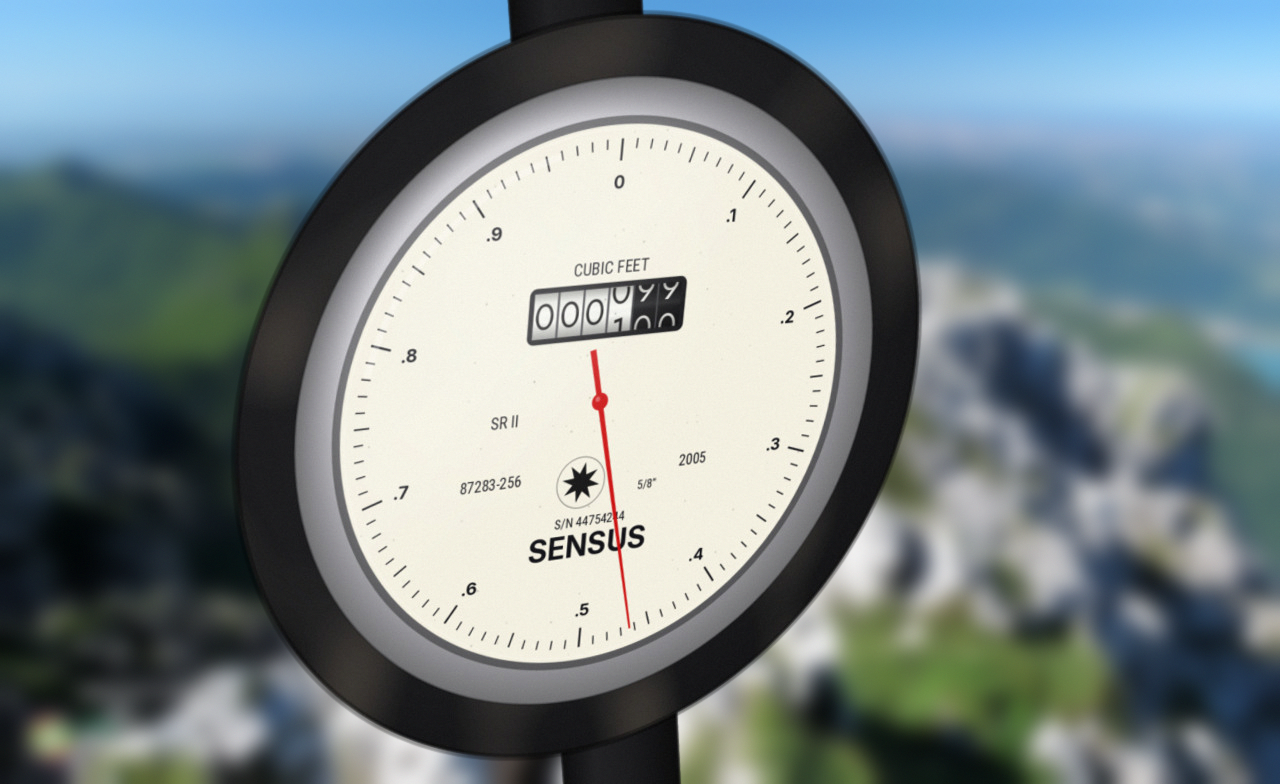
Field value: 99.46
